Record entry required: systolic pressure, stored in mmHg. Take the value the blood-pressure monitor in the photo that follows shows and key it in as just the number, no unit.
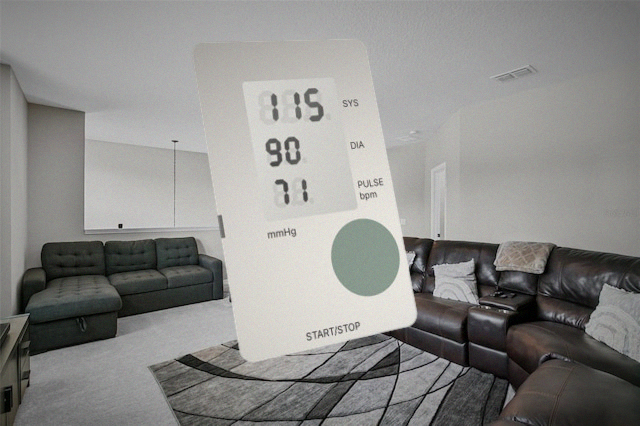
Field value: 115
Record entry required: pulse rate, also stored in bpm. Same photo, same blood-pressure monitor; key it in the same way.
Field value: 71
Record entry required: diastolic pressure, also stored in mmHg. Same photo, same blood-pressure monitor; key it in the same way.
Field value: 90
